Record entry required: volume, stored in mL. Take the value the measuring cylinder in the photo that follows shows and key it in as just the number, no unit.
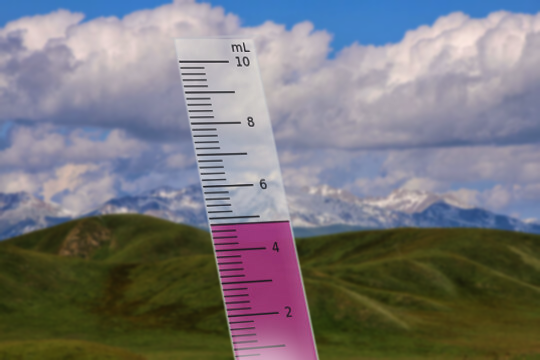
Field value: 4.8
